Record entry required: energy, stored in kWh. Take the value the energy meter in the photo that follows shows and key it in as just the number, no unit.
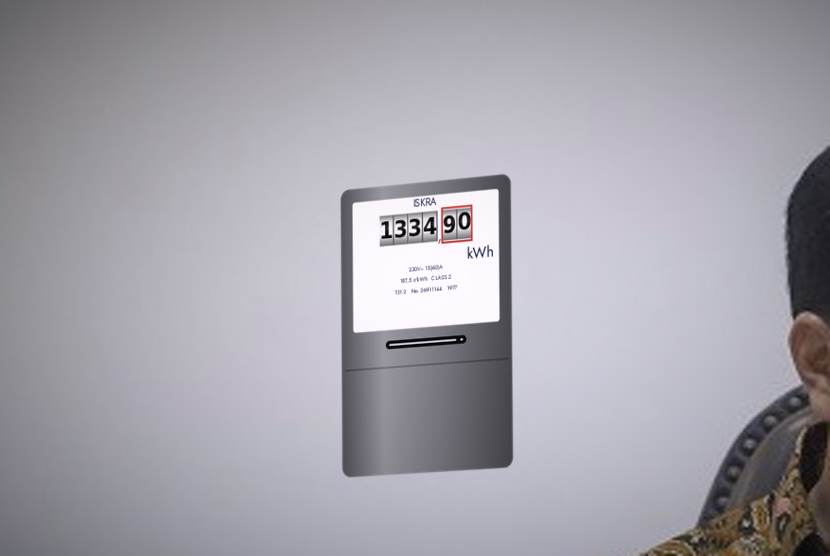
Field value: 1334.90
